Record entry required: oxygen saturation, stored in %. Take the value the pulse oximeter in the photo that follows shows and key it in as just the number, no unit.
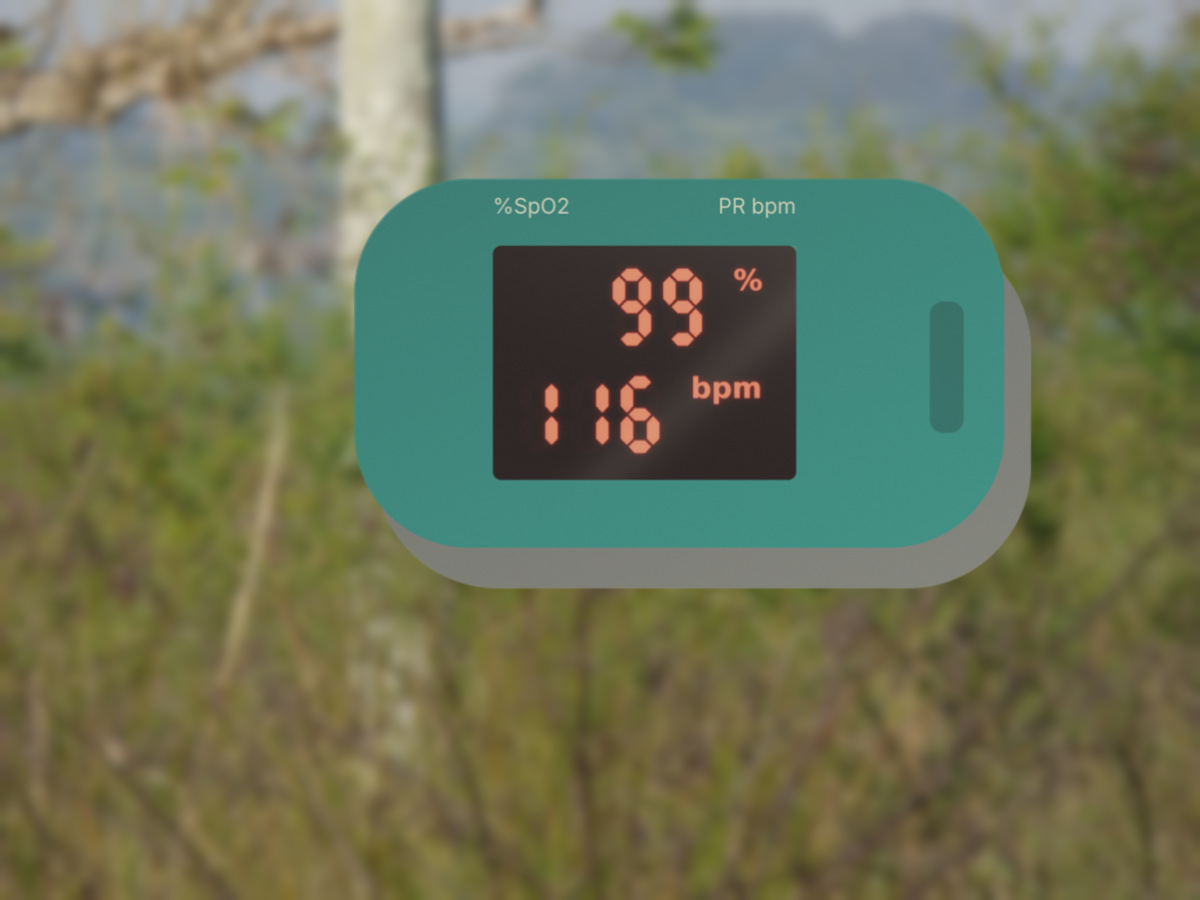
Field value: 99
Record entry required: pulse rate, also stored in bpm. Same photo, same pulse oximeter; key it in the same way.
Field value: 116
